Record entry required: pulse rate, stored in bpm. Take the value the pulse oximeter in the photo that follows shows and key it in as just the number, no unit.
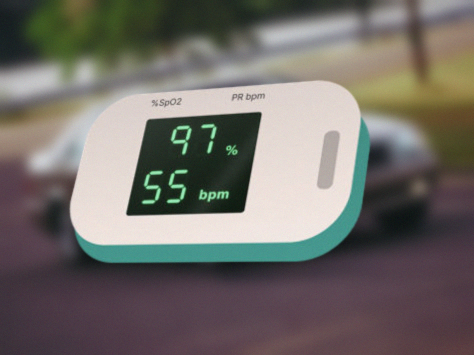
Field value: 55
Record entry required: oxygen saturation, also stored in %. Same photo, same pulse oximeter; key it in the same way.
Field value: 97
